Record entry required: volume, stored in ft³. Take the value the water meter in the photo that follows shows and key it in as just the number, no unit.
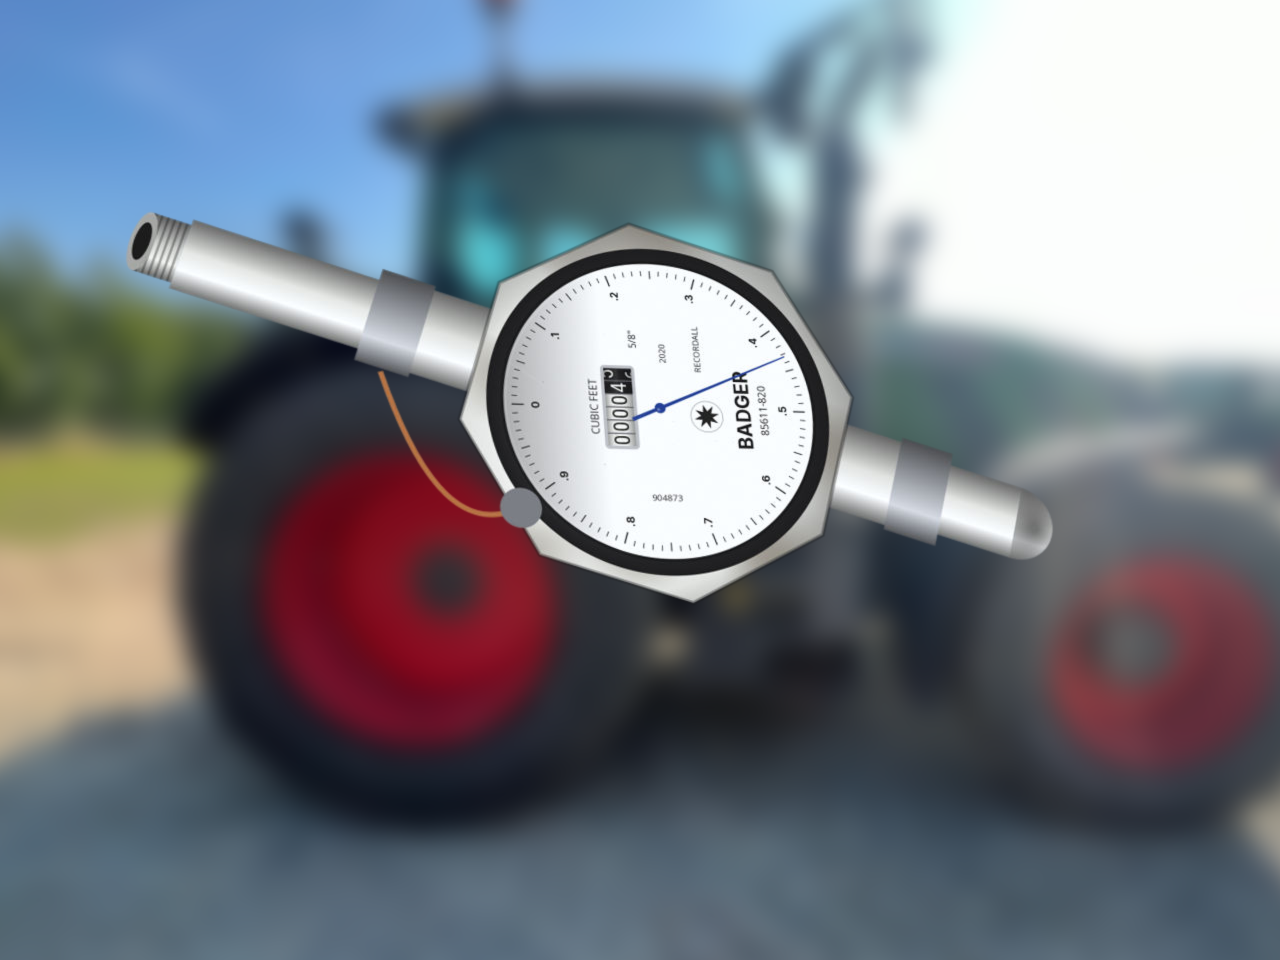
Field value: 45.43
